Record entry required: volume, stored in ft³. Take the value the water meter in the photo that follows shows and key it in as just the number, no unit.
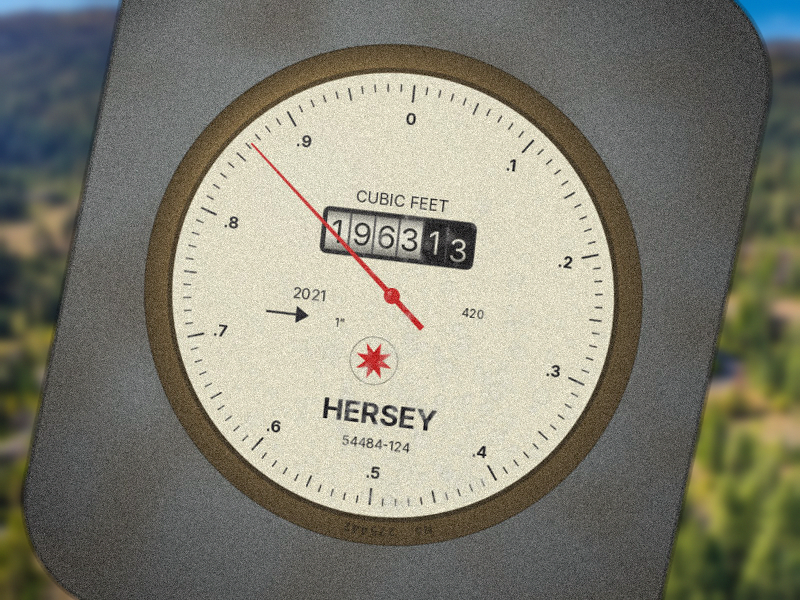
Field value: 196312.86
